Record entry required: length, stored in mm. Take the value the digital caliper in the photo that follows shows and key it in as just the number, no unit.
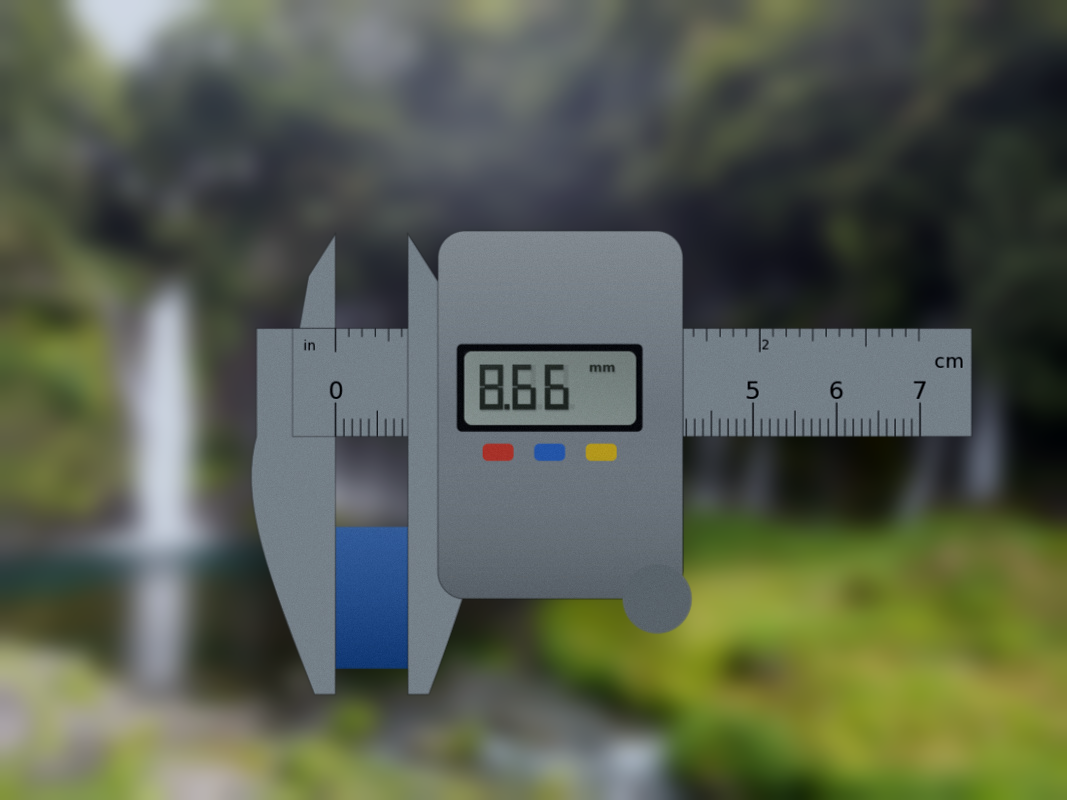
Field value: 8.66
